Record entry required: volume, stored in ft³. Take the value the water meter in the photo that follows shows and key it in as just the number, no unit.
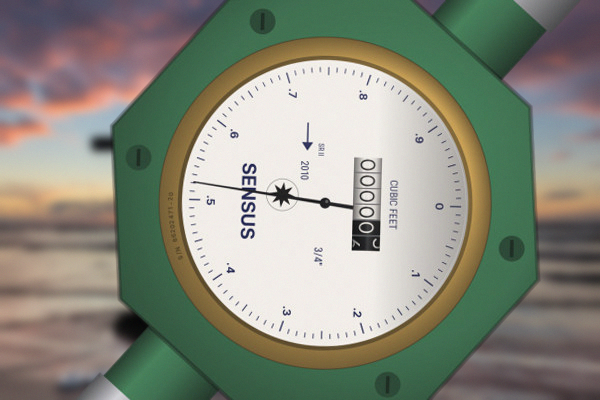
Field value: 5.52
